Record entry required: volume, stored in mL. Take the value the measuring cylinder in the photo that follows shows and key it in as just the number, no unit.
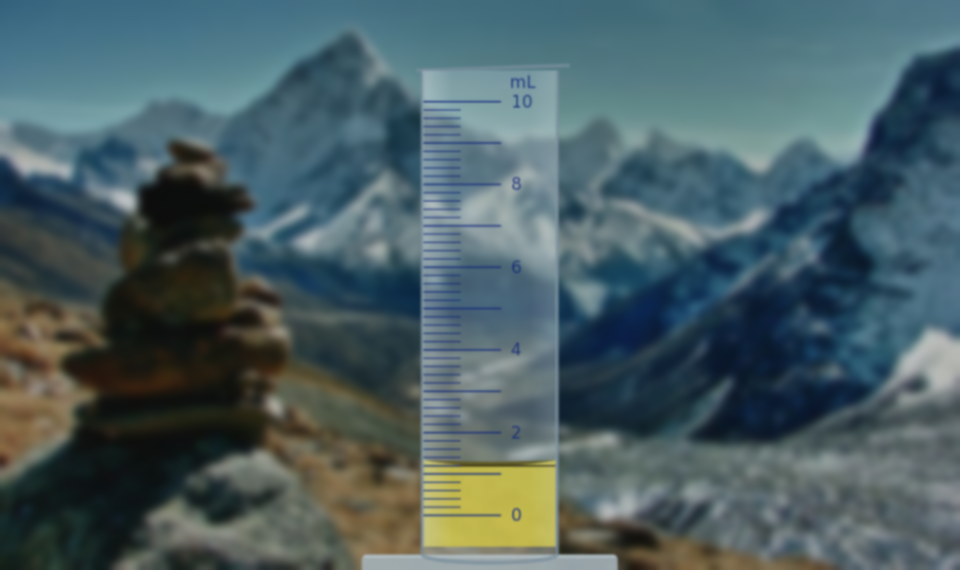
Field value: 1.2
